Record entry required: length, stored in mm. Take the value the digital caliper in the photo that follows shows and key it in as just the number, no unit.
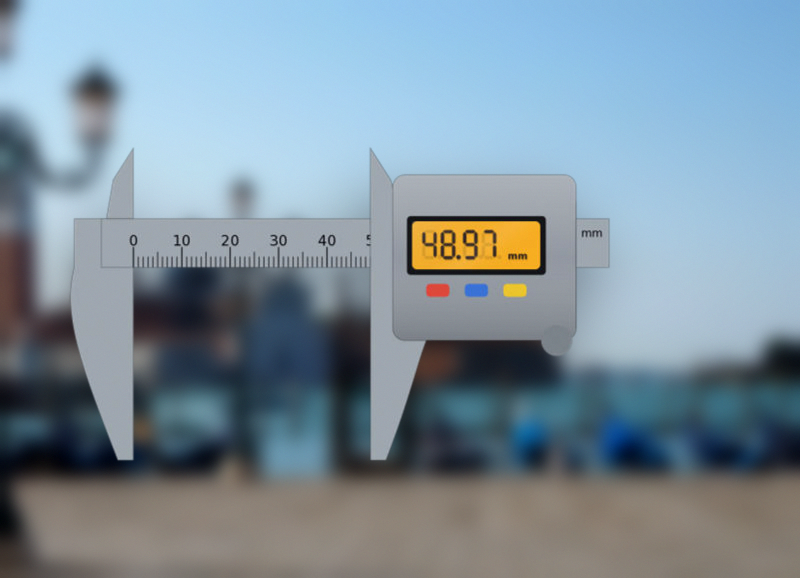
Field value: 48.97
